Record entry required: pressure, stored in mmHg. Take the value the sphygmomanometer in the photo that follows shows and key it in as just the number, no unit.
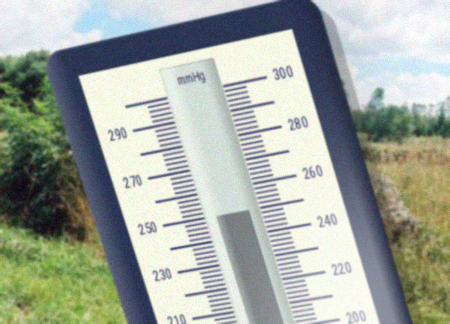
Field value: 250
